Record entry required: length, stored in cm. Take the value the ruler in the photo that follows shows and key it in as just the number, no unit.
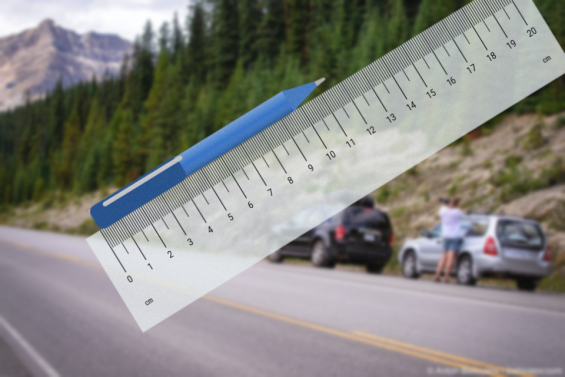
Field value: 11.5
